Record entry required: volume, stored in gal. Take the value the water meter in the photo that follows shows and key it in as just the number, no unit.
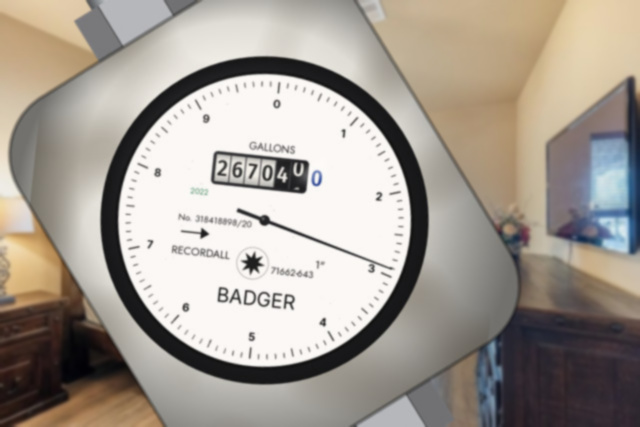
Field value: 2670402.9
